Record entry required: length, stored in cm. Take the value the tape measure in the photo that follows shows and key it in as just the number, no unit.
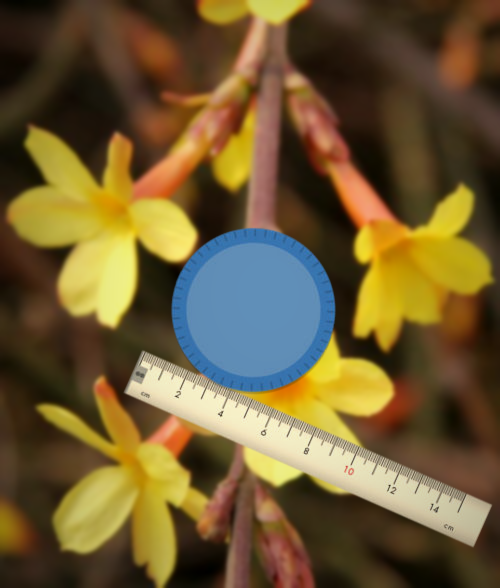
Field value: 7
